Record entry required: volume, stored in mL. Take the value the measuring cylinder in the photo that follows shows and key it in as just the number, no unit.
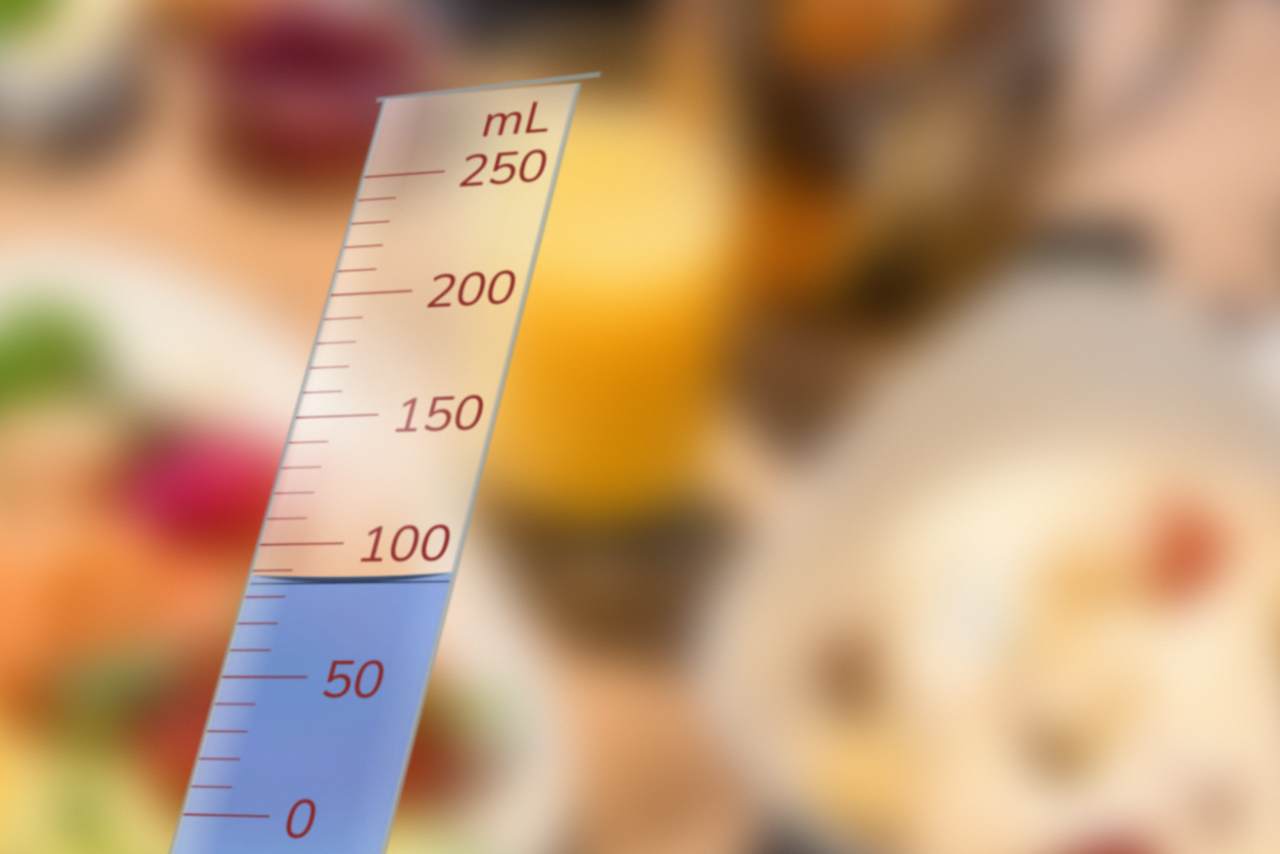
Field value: 85
